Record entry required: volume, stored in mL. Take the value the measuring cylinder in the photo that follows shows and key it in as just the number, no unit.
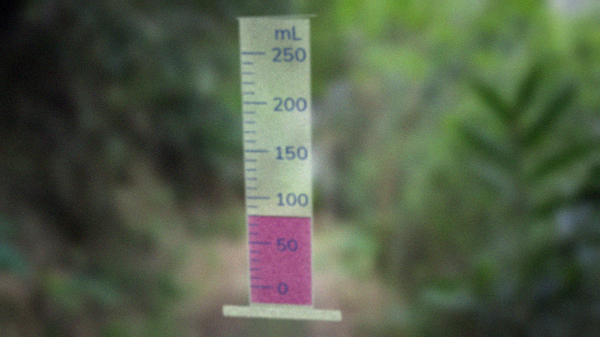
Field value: 80
